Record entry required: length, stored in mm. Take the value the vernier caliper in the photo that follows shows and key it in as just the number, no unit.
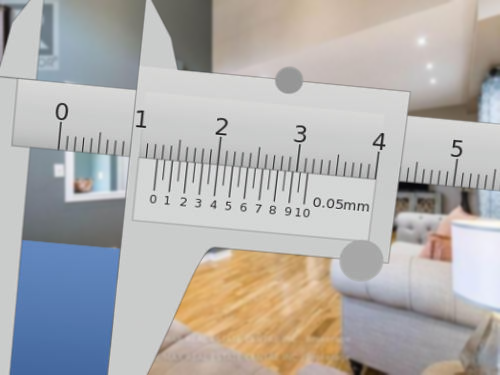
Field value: 12.4
